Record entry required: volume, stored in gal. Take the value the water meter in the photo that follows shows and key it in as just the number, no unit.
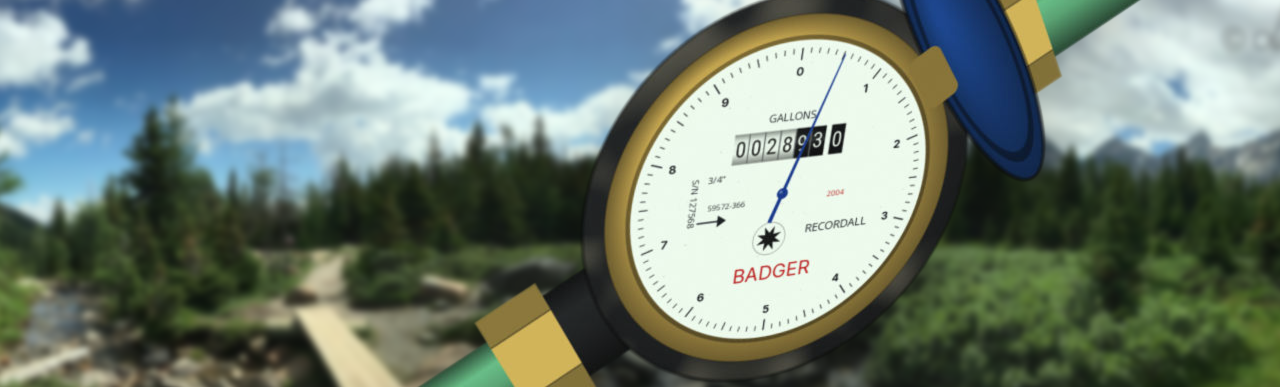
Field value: 28930.5
